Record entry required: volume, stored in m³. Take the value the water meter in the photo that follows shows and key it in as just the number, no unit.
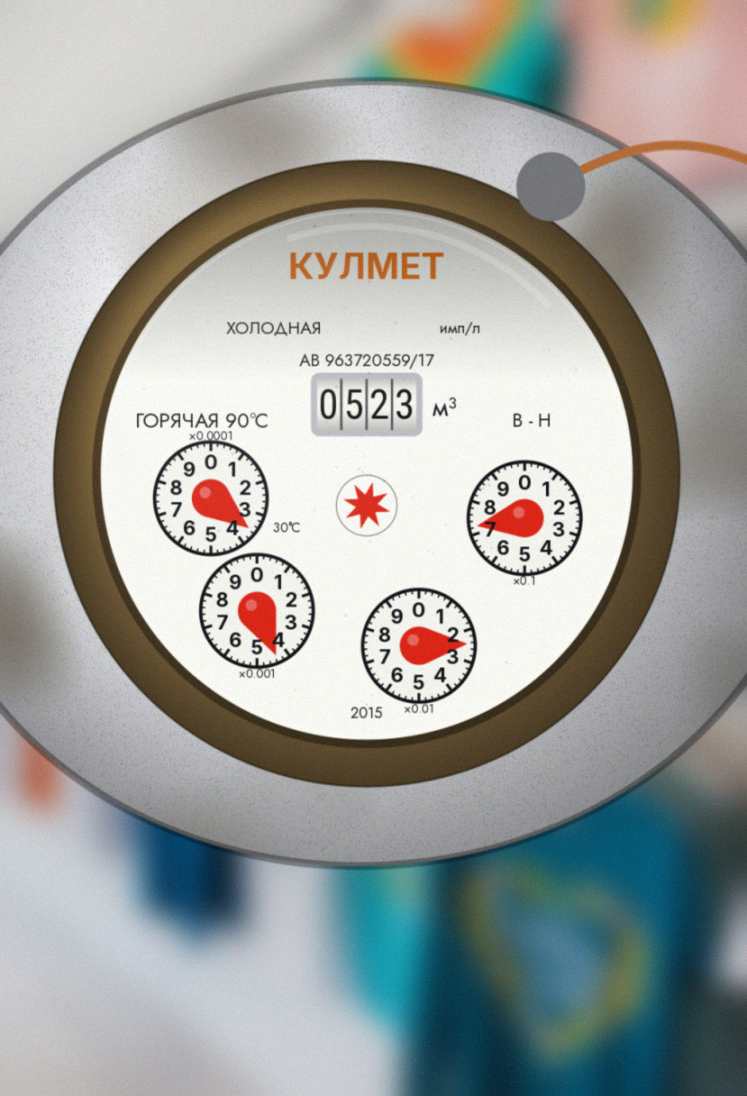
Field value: 523.7243
